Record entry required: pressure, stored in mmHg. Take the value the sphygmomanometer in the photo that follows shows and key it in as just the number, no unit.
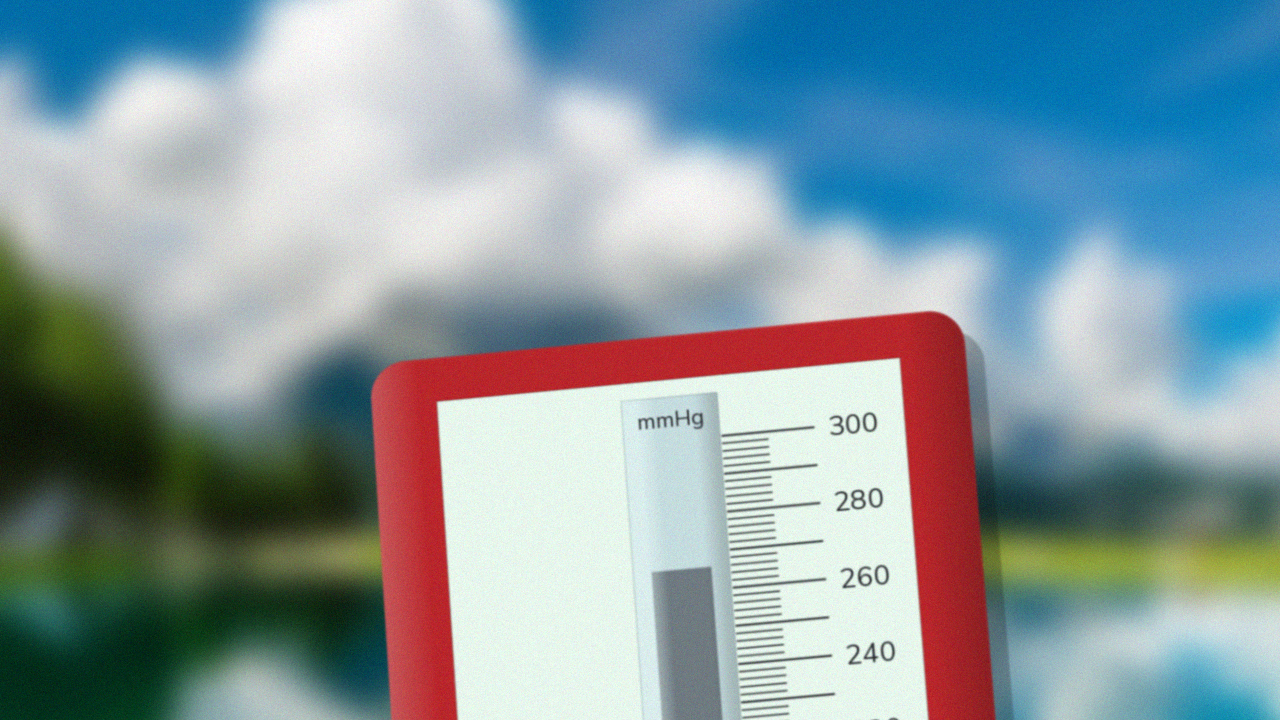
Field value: 266
